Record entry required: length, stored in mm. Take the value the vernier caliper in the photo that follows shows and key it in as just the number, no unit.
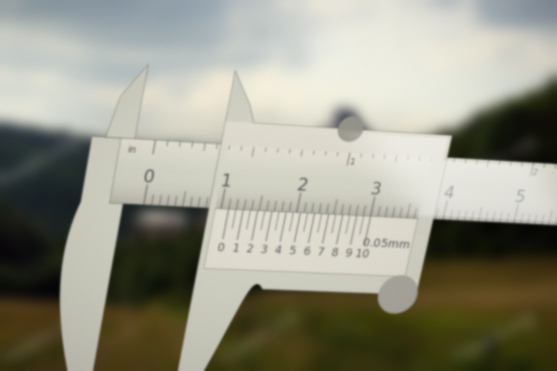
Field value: 11.0
